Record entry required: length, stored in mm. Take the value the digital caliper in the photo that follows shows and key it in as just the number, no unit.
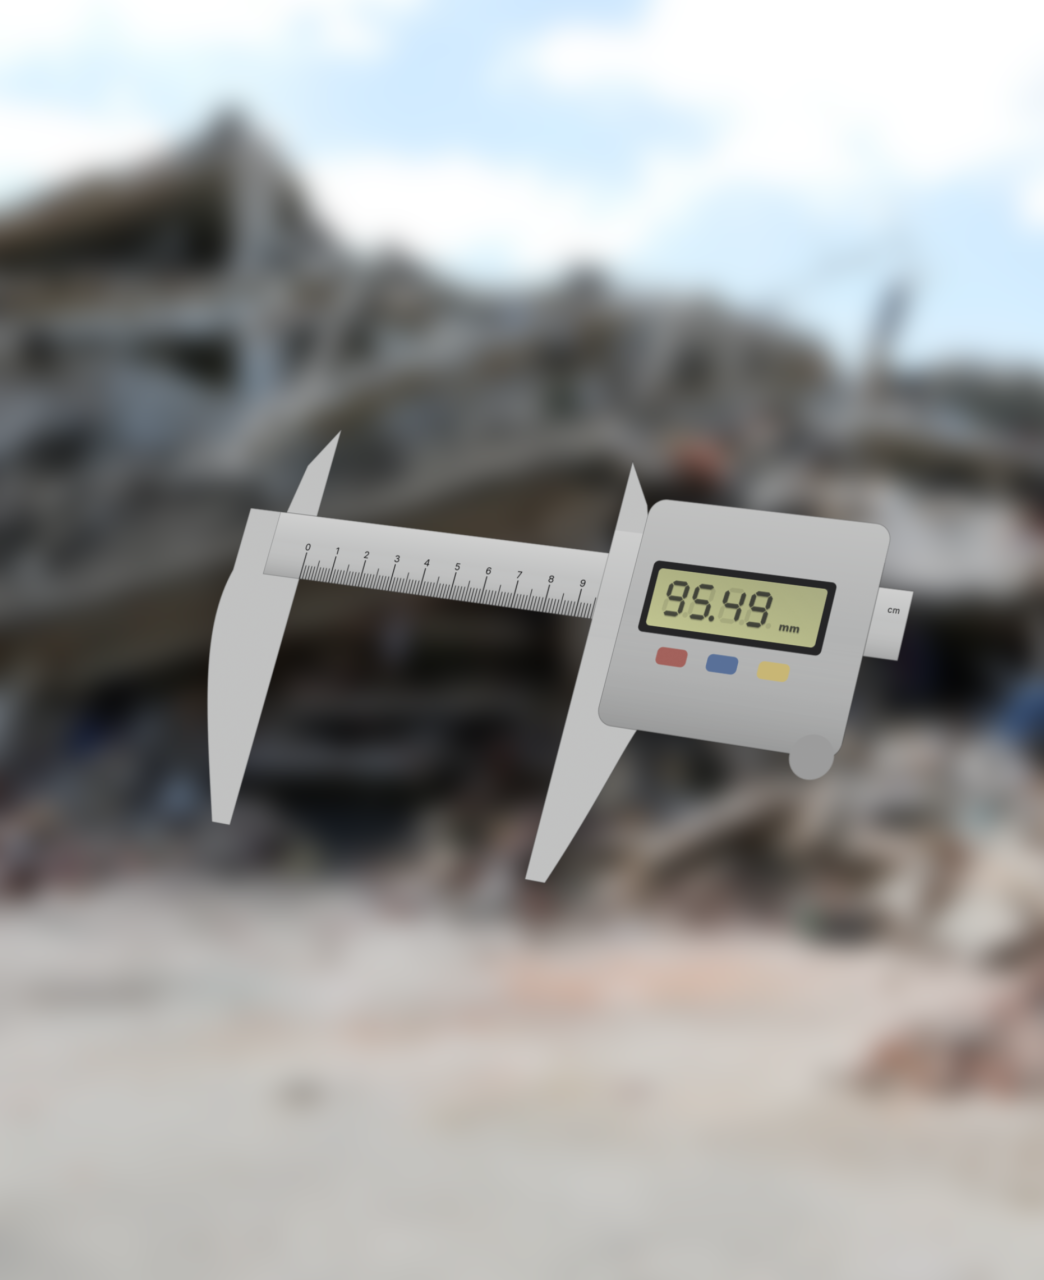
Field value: 95.49
